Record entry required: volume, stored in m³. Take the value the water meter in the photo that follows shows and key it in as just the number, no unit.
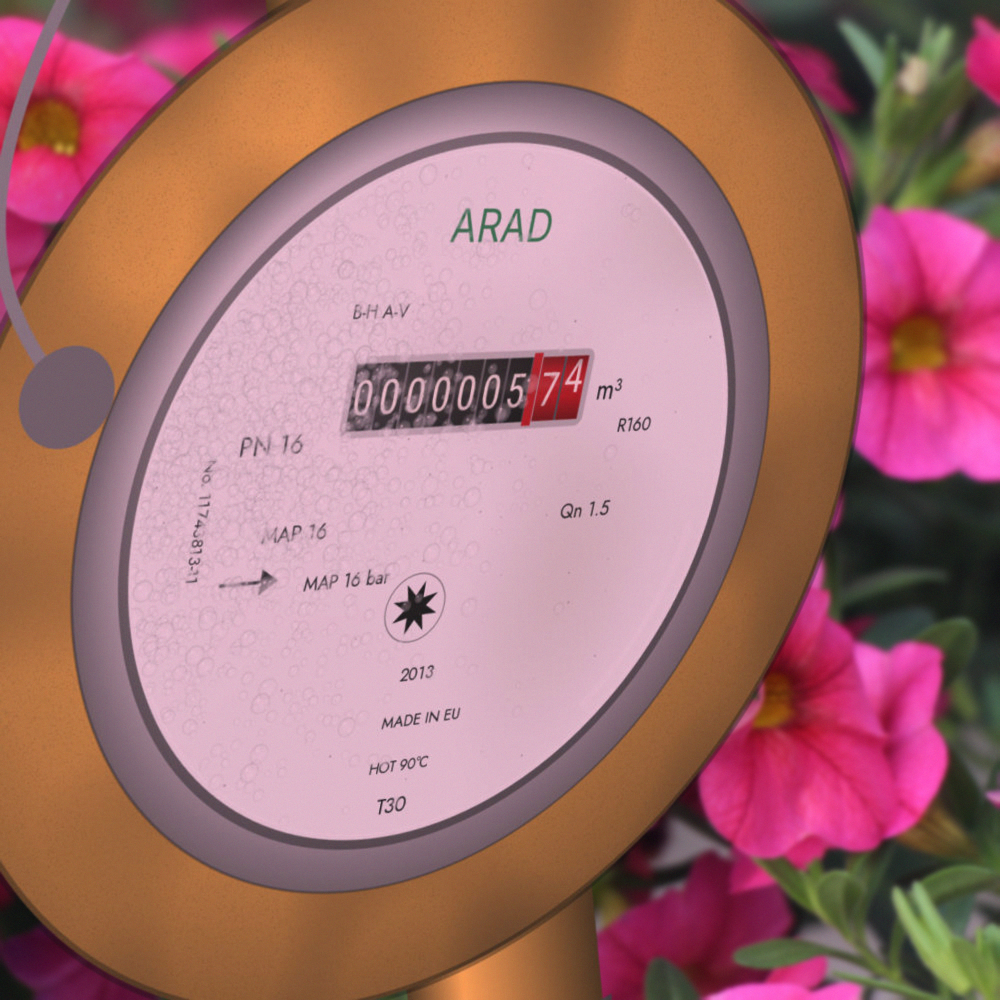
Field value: 5.74
